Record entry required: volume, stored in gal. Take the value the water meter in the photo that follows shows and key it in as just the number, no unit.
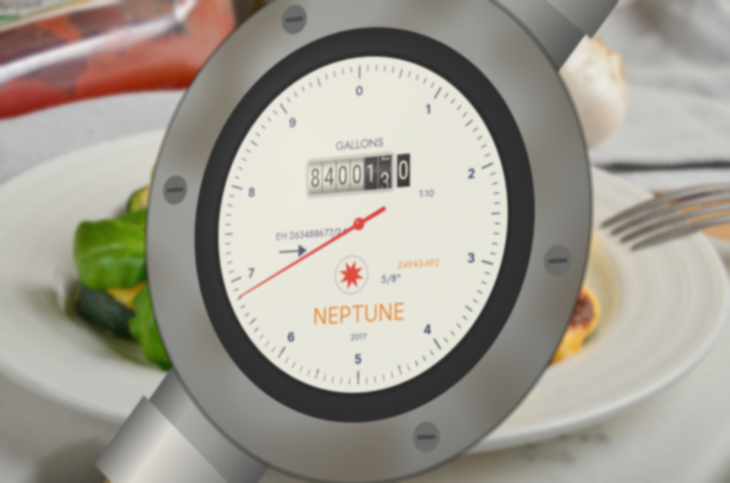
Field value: 8400126.8
